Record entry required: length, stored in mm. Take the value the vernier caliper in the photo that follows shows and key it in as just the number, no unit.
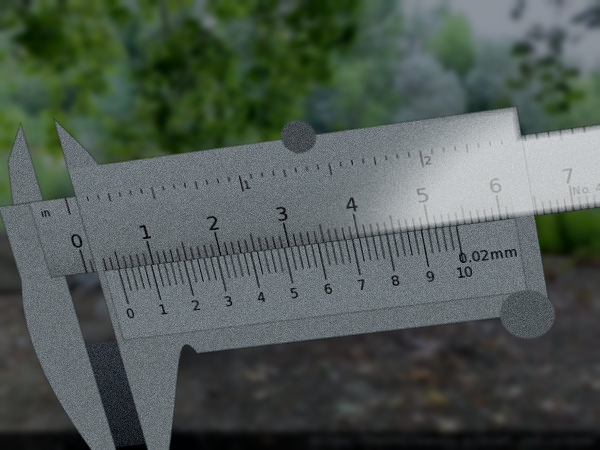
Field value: 4.8
